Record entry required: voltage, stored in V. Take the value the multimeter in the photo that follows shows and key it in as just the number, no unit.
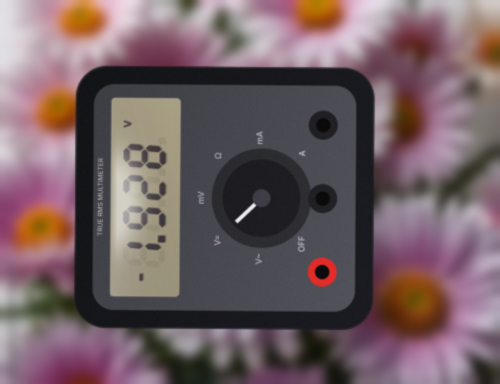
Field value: -1.928
